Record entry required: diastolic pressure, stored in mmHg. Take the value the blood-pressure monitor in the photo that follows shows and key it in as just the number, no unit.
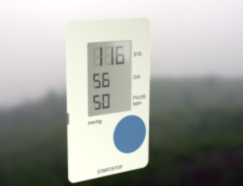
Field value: 56
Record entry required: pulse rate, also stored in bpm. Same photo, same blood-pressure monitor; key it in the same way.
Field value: 50
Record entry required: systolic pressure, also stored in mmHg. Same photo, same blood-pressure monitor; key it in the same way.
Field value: 116
